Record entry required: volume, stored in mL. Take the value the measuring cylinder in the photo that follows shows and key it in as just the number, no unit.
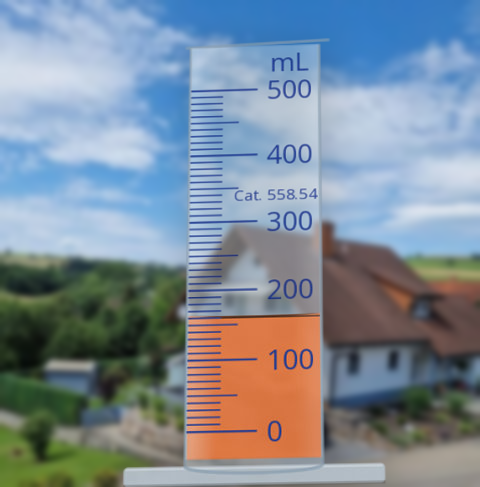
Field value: 160
